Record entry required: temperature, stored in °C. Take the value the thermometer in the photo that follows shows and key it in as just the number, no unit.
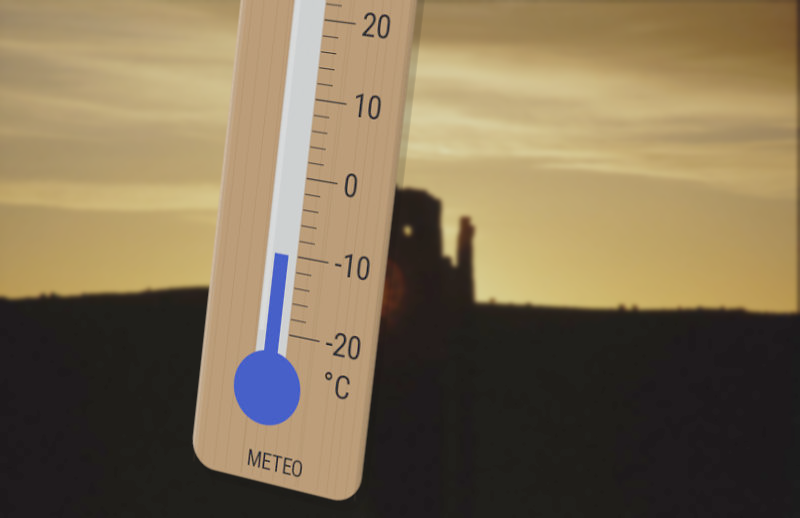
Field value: -10
